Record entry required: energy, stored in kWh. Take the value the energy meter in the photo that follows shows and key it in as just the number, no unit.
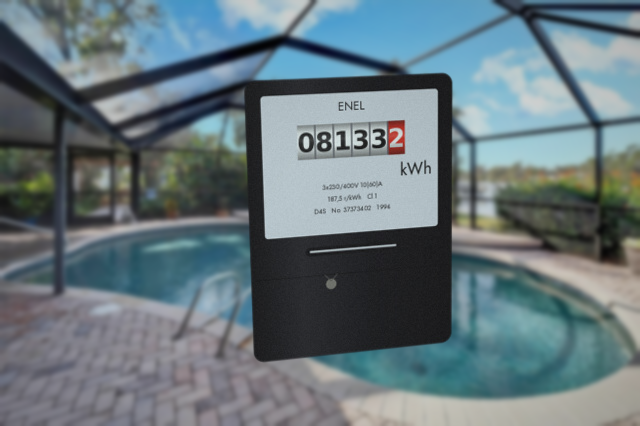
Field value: 8133.2
